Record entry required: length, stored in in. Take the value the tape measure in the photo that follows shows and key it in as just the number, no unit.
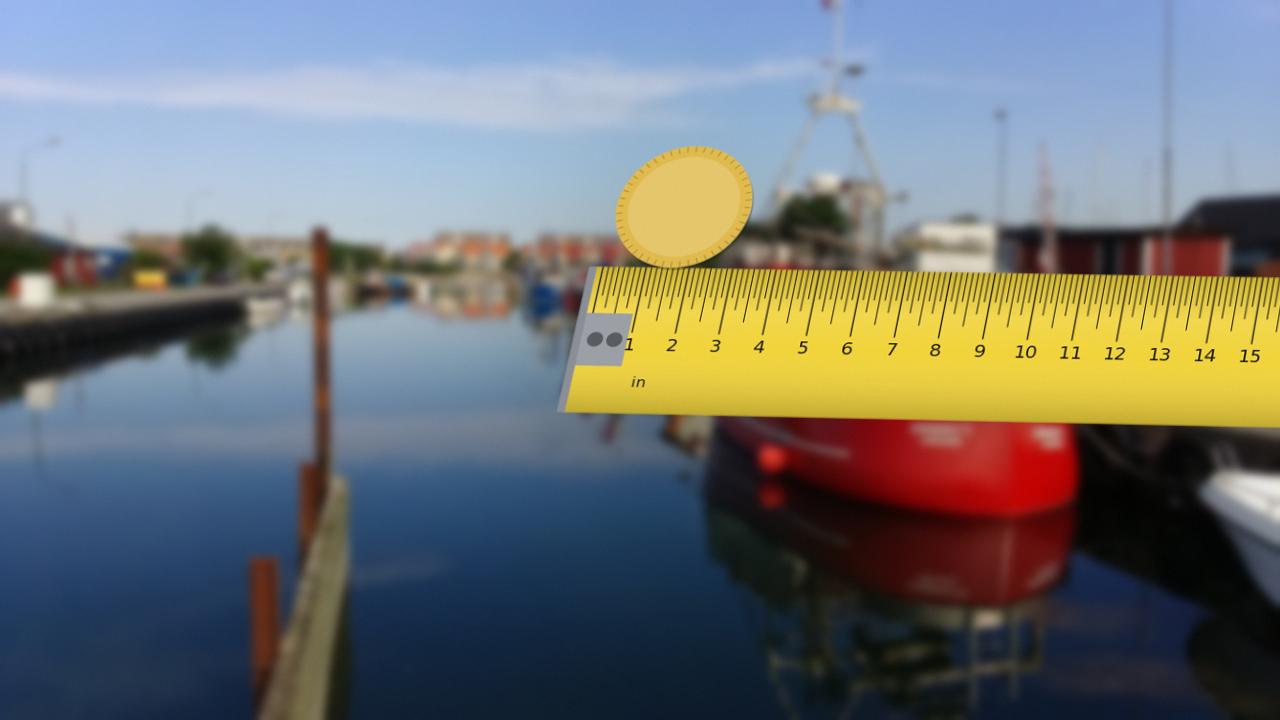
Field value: 3.125
